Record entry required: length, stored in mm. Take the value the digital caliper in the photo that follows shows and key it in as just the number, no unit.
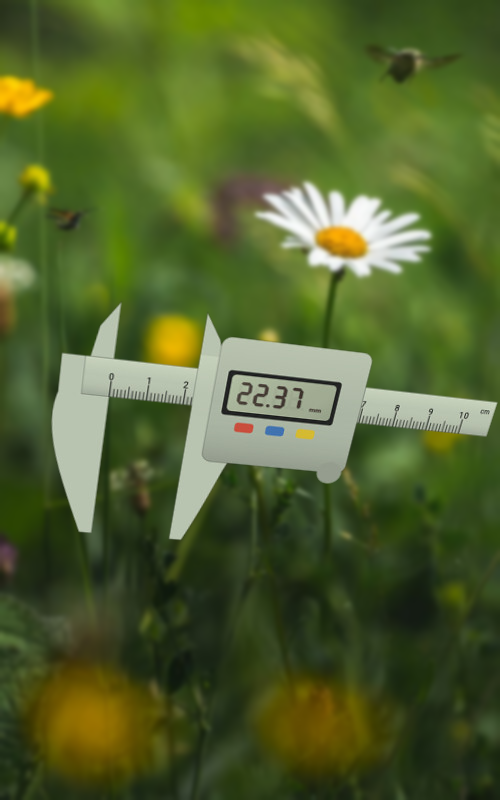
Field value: 22.37
